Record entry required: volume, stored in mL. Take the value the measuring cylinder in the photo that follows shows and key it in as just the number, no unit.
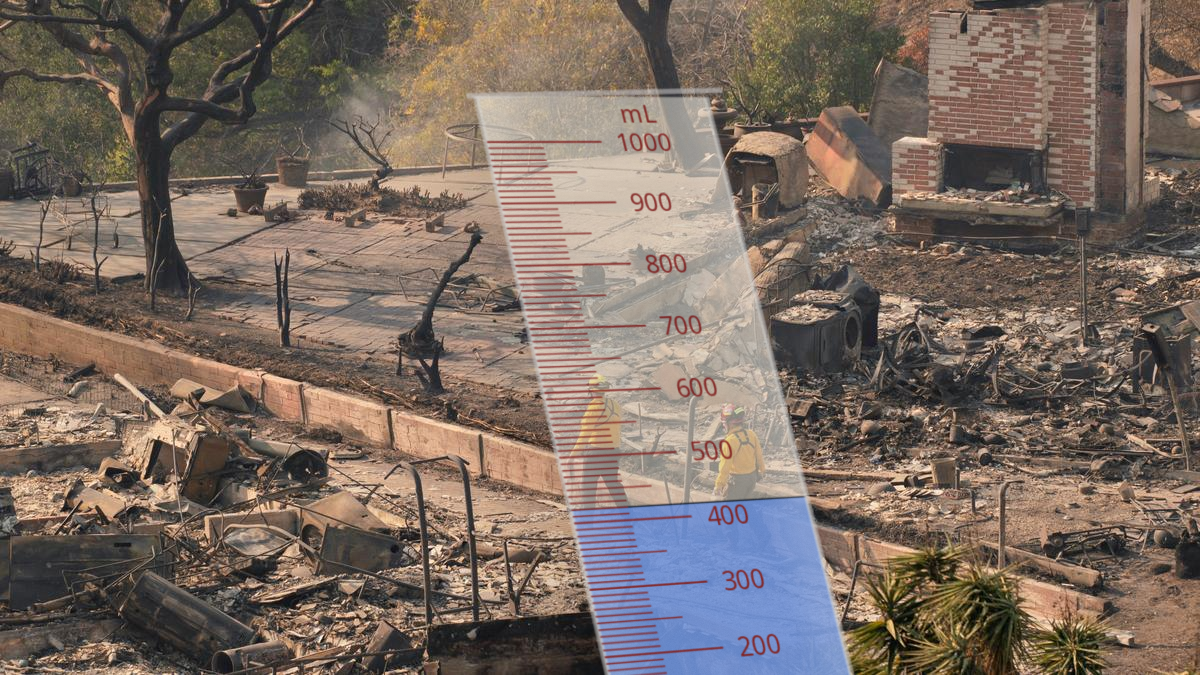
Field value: 420
